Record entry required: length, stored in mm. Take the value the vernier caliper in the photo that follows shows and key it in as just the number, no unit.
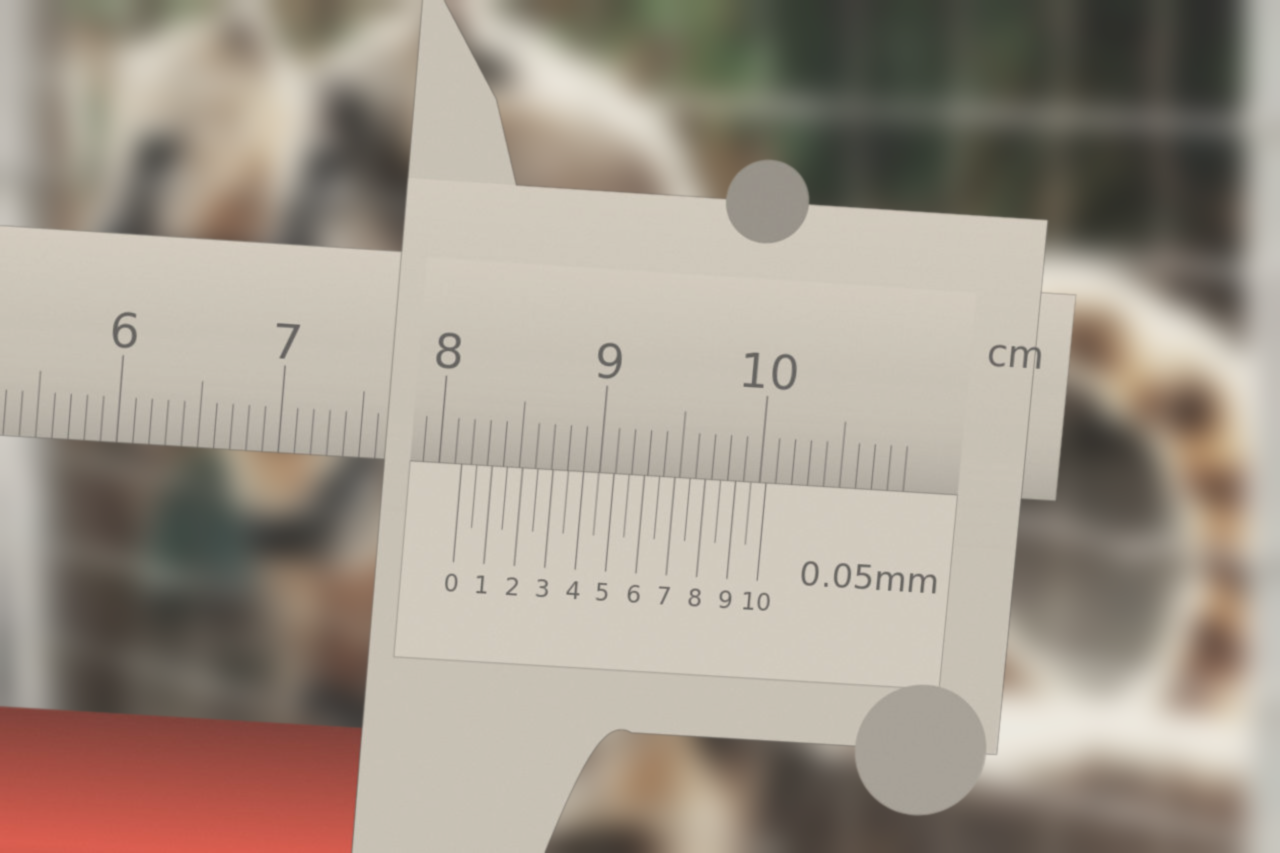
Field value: 81.4
